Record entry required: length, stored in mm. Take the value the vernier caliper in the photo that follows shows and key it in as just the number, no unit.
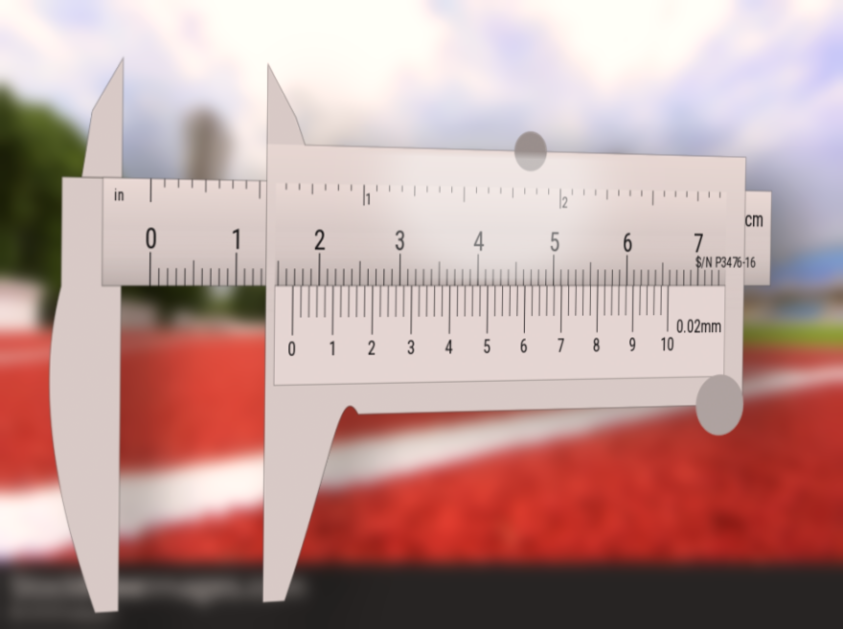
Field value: 16.8
